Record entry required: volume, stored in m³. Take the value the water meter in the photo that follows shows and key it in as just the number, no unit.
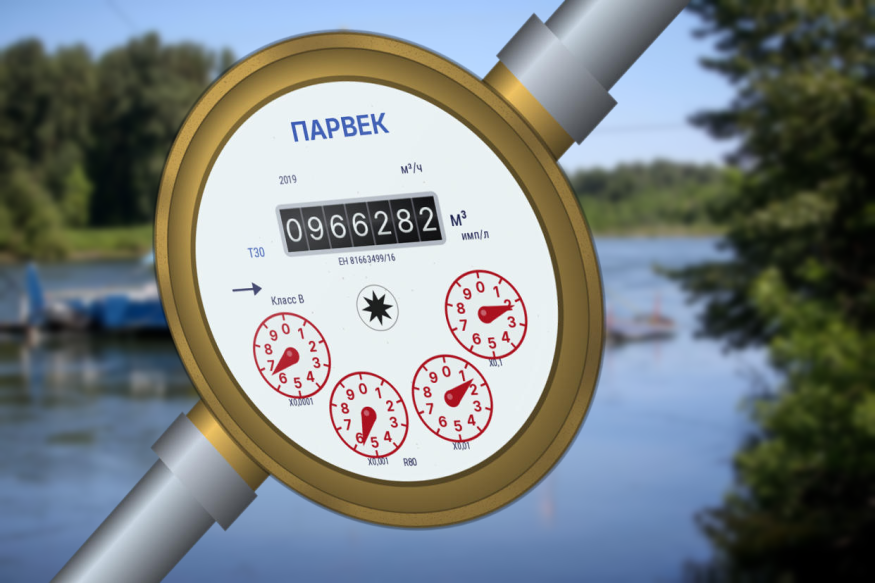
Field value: 966282.2156
